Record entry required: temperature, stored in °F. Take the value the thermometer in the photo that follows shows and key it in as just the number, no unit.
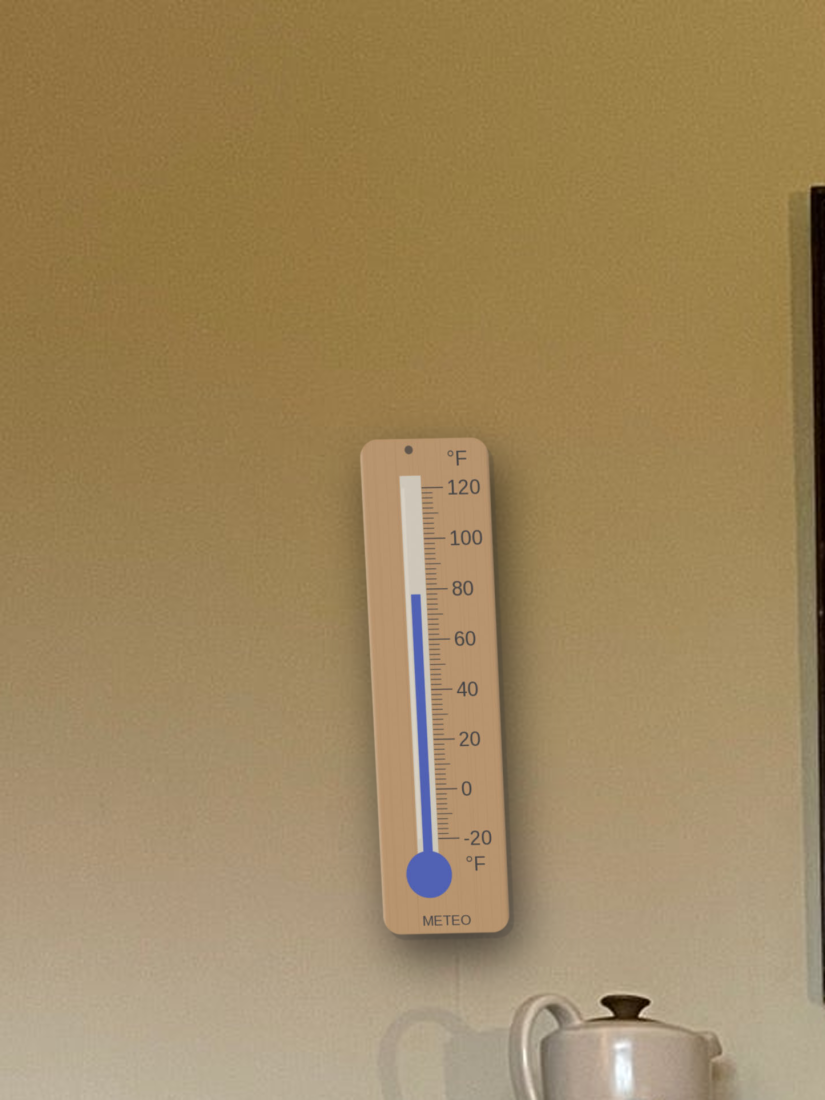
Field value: 78
